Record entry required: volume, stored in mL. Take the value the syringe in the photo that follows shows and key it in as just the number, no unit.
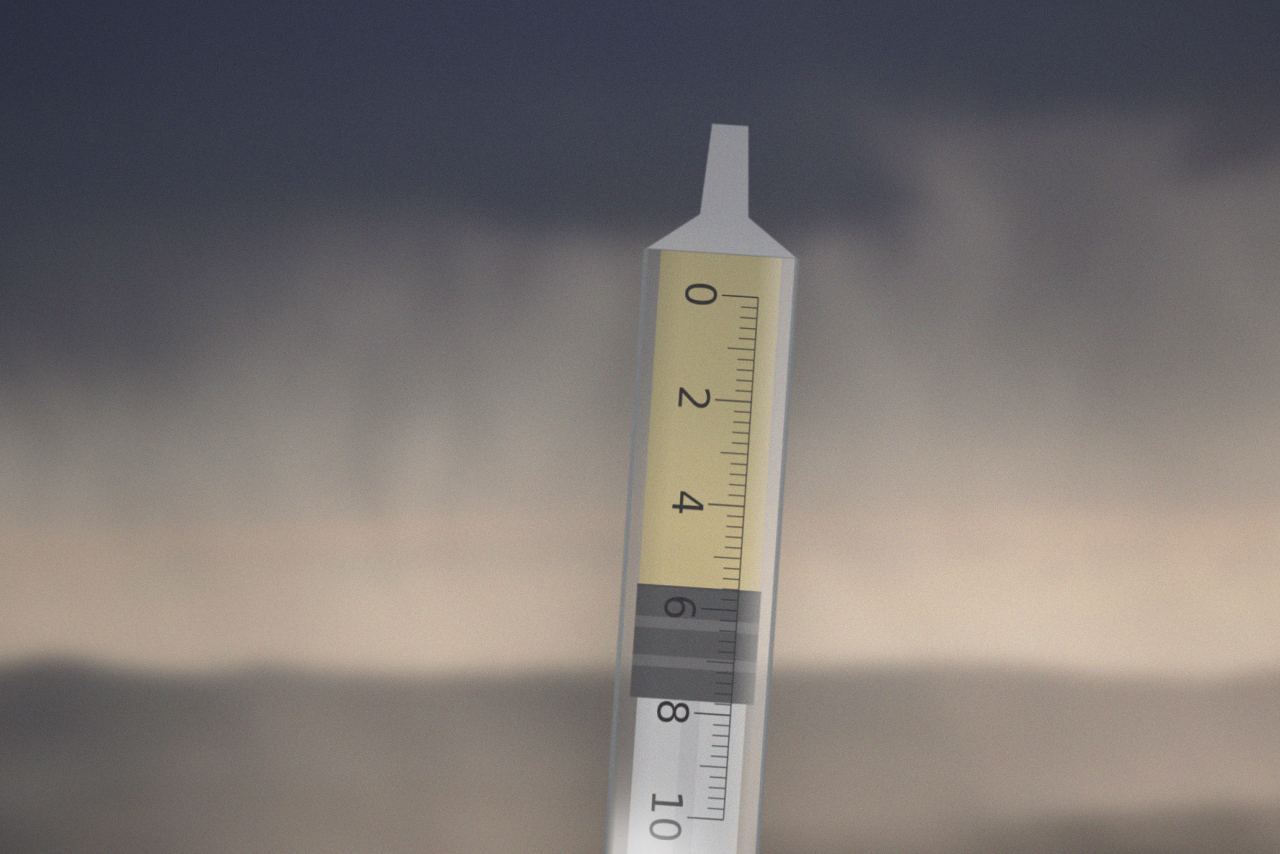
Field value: 5.6
